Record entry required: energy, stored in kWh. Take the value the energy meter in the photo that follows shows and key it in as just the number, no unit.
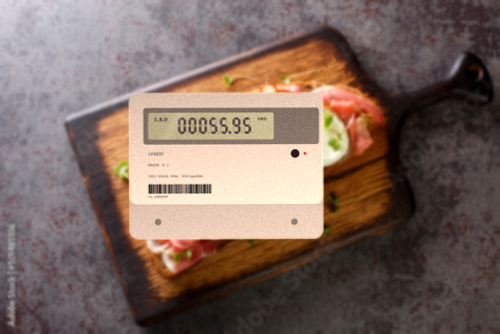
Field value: 55.95
